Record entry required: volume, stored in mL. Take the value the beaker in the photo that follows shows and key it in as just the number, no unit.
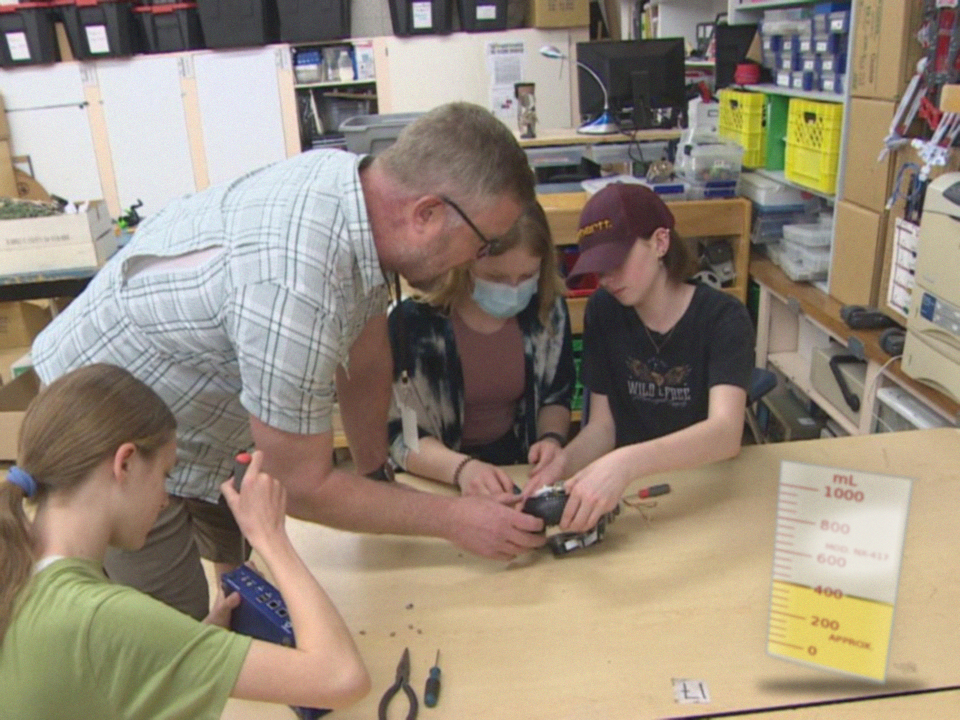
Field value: 400
